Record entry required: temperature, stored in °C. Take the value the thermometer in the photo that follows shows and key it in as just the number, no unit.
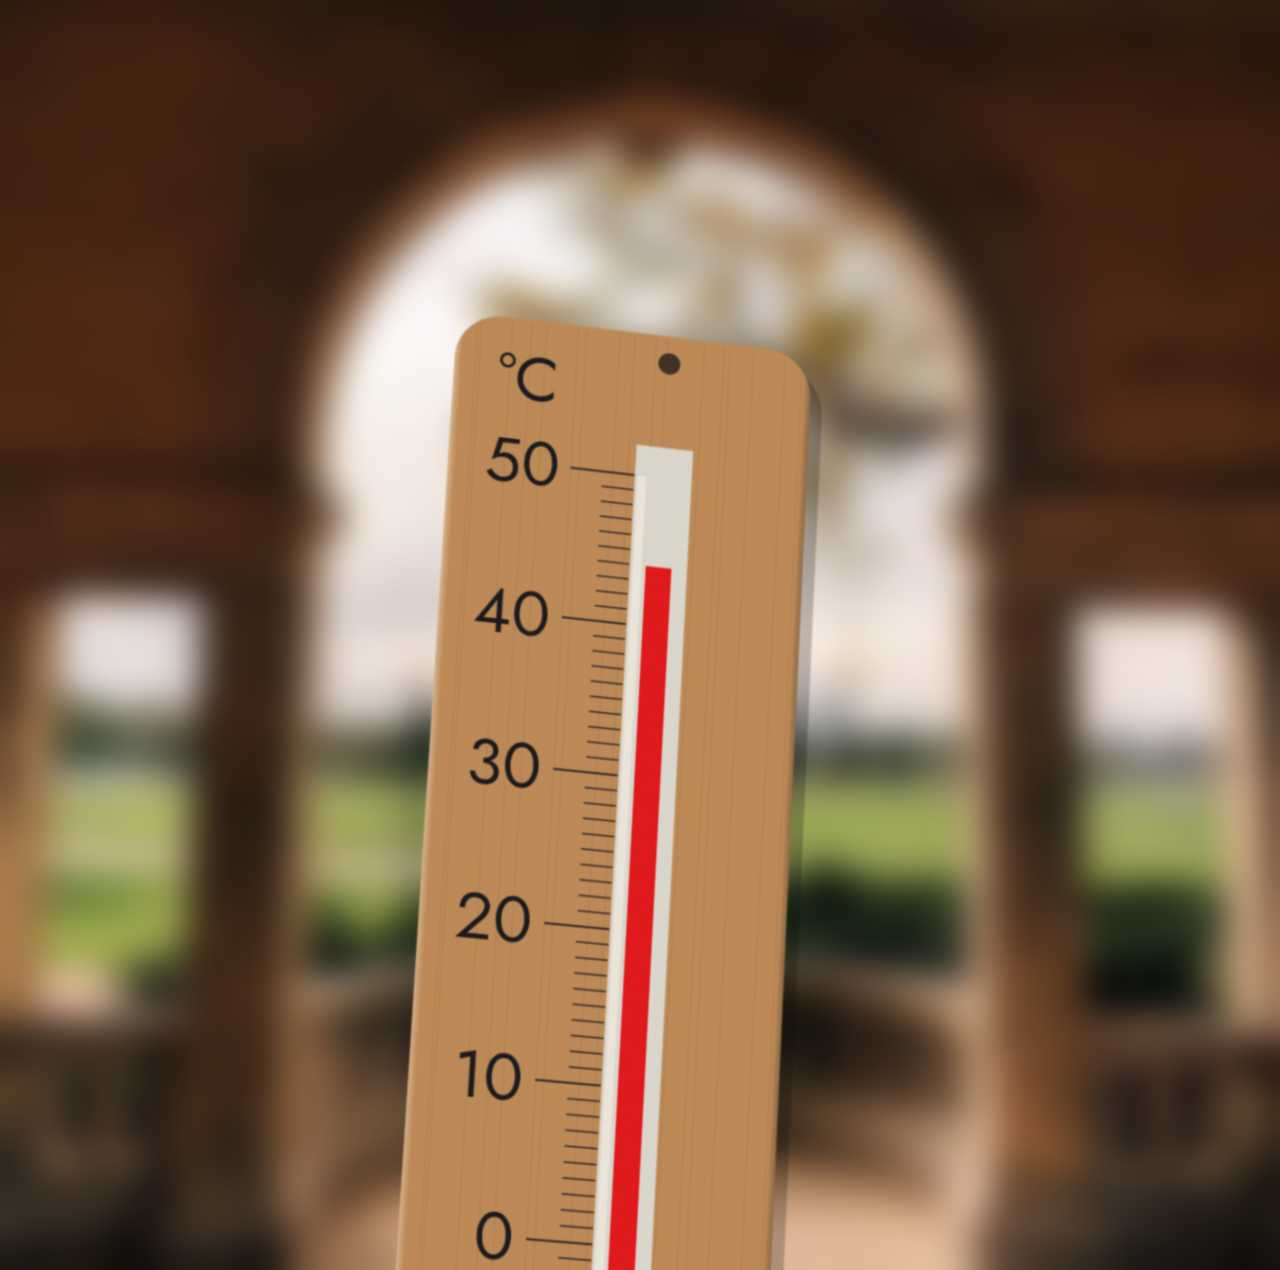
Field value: 44
